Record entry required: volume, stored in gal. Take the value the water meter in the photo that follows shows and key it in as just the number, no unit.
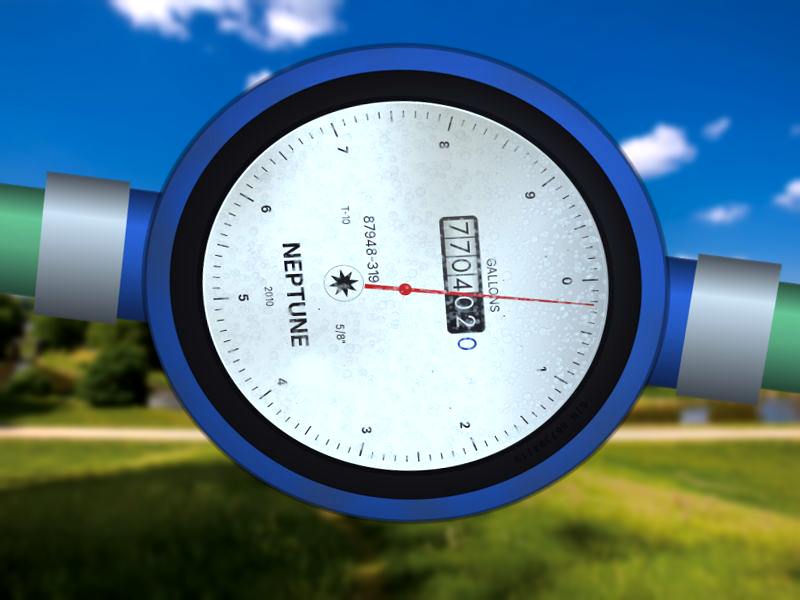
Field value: 7704020.2
